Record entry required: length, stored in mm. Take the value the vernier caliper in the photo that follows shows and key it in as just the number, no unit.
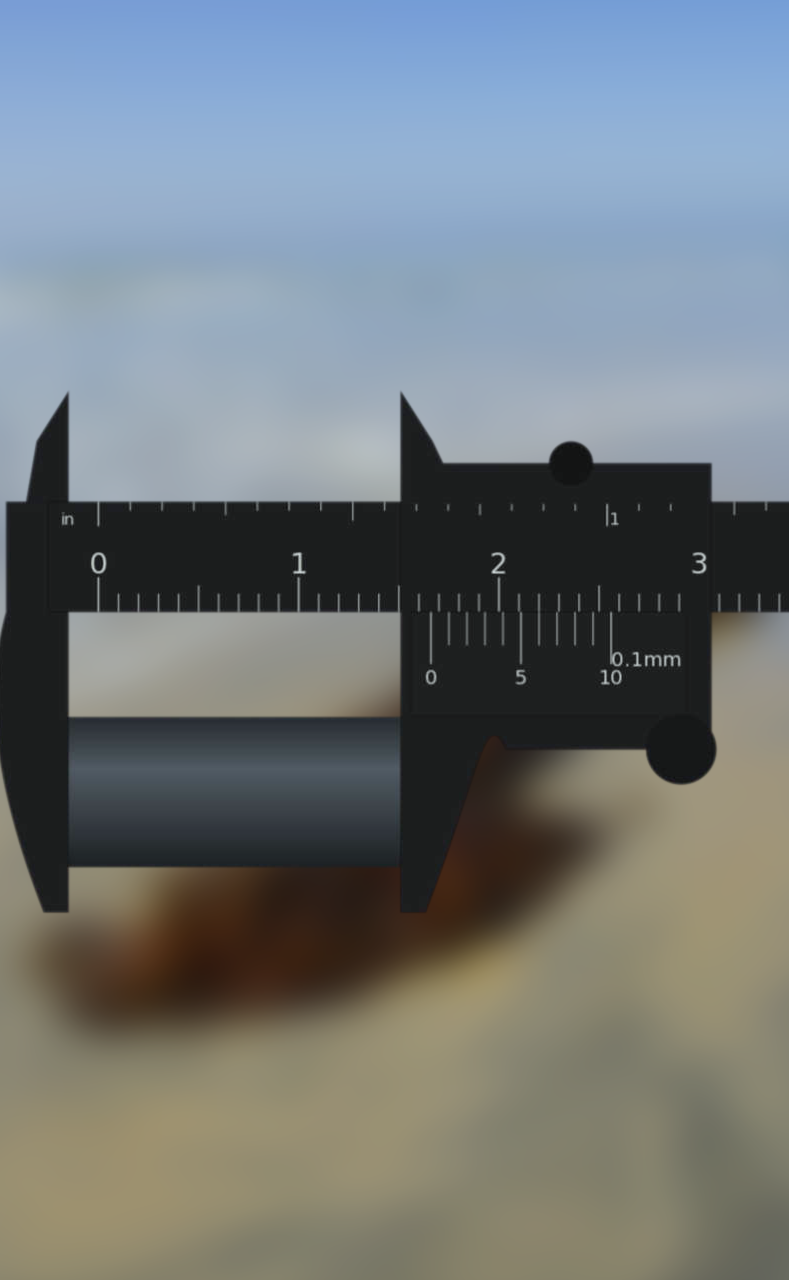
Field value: 16.6
